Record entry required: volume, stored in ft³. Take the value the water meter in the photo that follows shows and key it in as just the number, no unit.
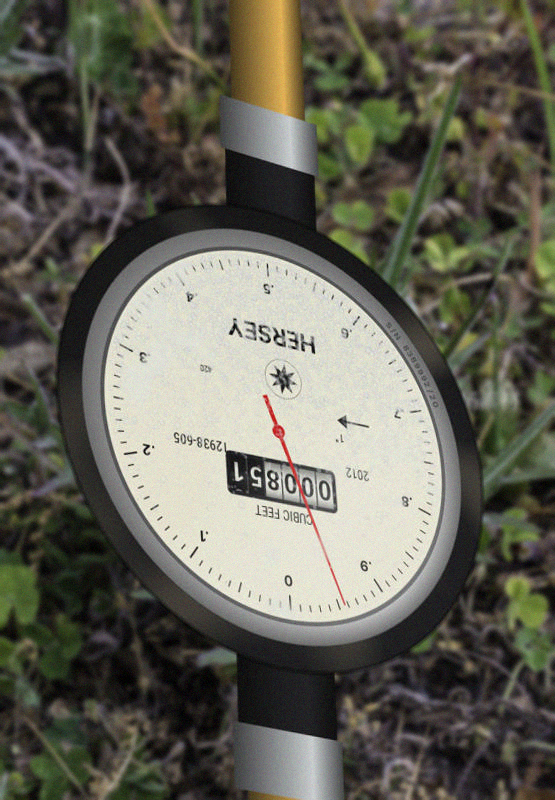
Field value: 850.94
